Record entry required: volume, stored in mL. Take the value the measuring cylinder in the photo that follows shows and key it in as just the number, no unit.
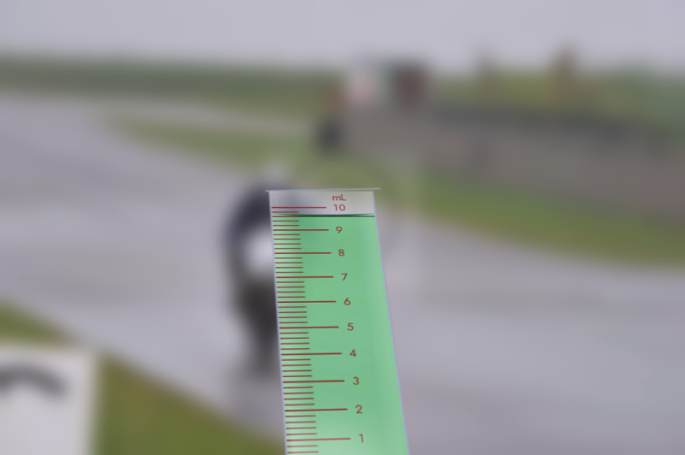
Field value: 9.6
